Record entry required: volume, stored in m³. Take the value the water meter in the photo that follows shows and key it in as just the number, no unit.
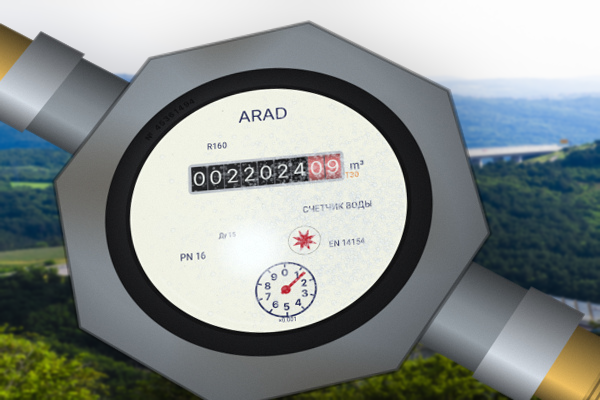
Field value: 22024.091
